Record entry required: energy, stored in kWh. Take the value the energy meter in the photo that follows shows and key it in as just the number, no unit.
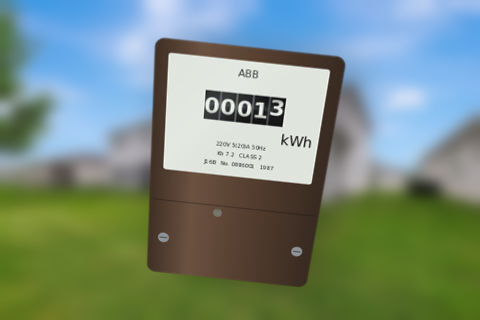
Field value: 13
